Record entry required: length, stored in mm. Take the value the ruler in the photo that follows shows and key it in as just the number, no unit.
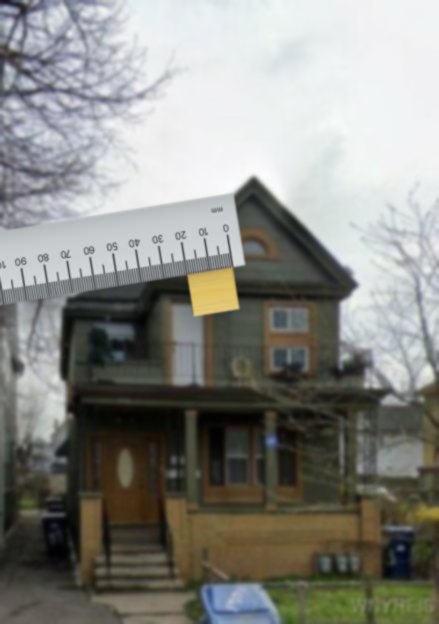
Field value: 20
